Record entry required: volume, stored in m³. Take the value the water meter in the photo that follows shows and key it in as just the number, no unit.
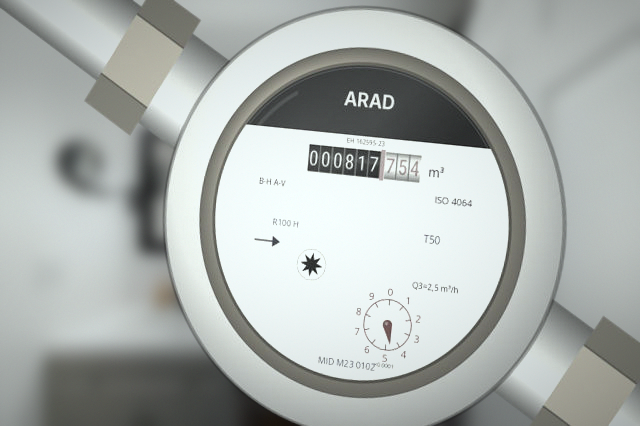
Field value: 817.7544
